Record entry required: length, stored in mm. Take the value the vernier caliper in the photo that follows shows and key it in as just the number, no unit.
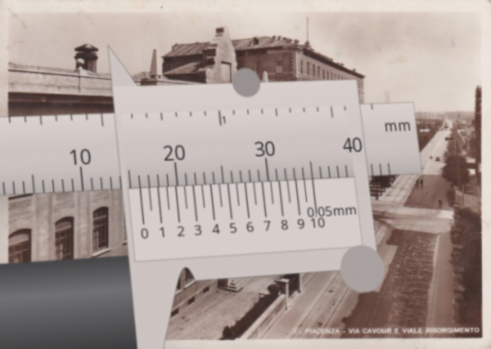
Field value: 16.0
